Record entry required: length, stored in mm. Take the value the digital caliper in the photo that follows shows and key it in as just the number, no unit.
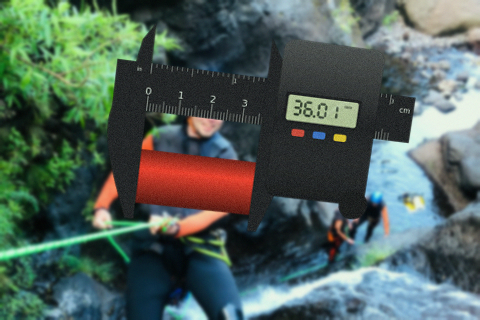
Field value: 36.01
